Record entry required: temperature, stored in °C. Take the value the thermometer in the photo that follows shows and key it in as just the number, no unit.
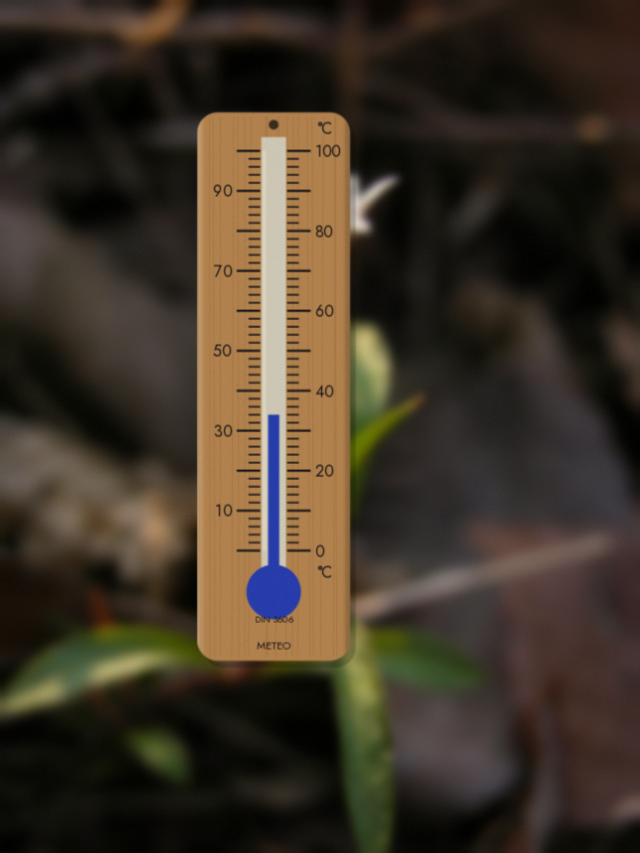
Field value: 34
